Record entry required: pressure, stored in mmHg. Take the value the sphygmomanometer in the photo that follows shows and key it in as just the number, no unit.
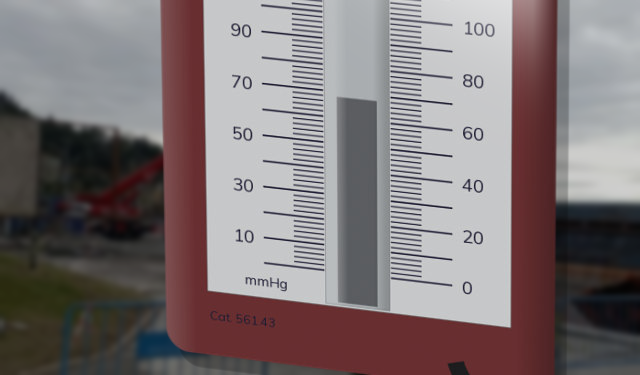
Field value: 68
